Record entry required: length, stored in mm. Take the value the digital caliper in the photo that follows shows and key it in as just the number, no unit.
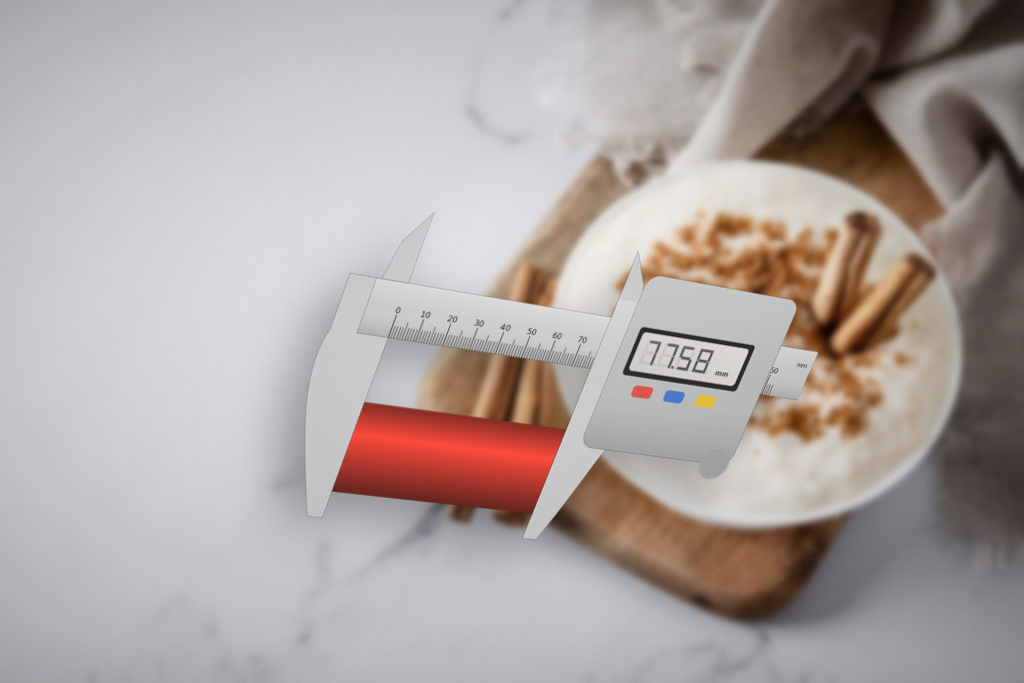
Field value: 77.58
